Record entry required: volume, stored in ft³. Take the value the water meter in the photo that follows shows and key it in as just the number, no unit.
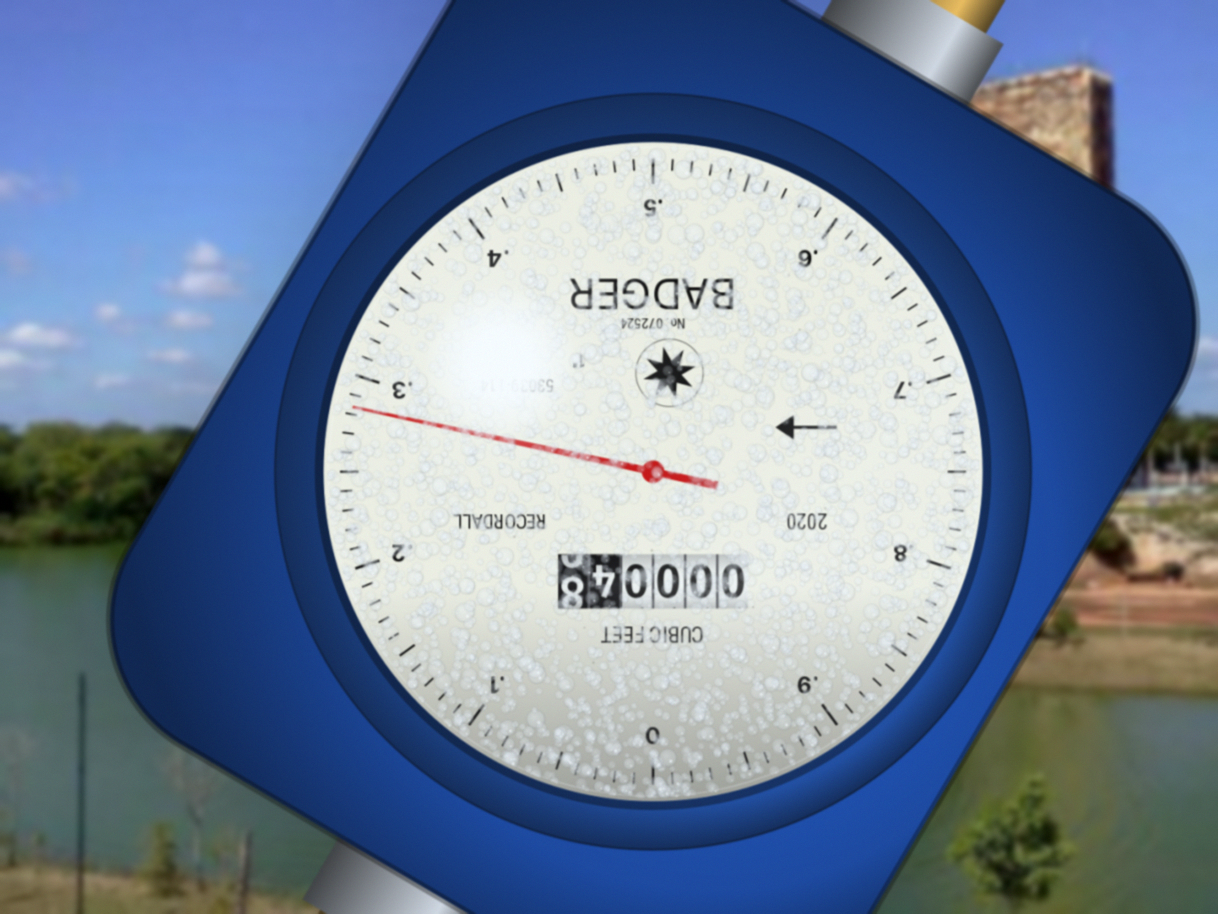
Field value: 48.28
